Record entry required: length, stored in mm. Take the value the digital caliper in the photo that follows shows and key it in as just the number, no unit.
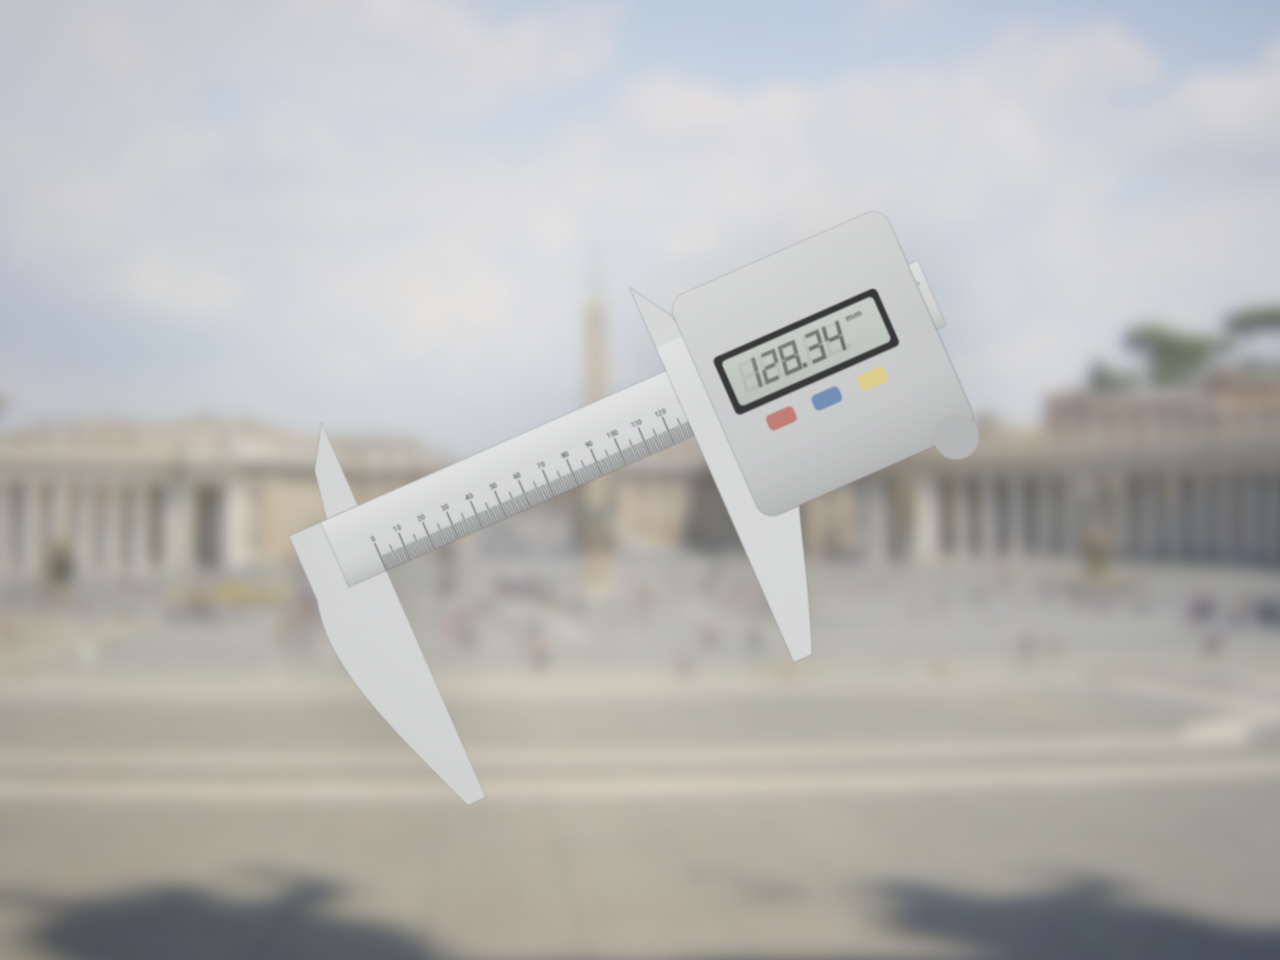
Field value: 128.34
